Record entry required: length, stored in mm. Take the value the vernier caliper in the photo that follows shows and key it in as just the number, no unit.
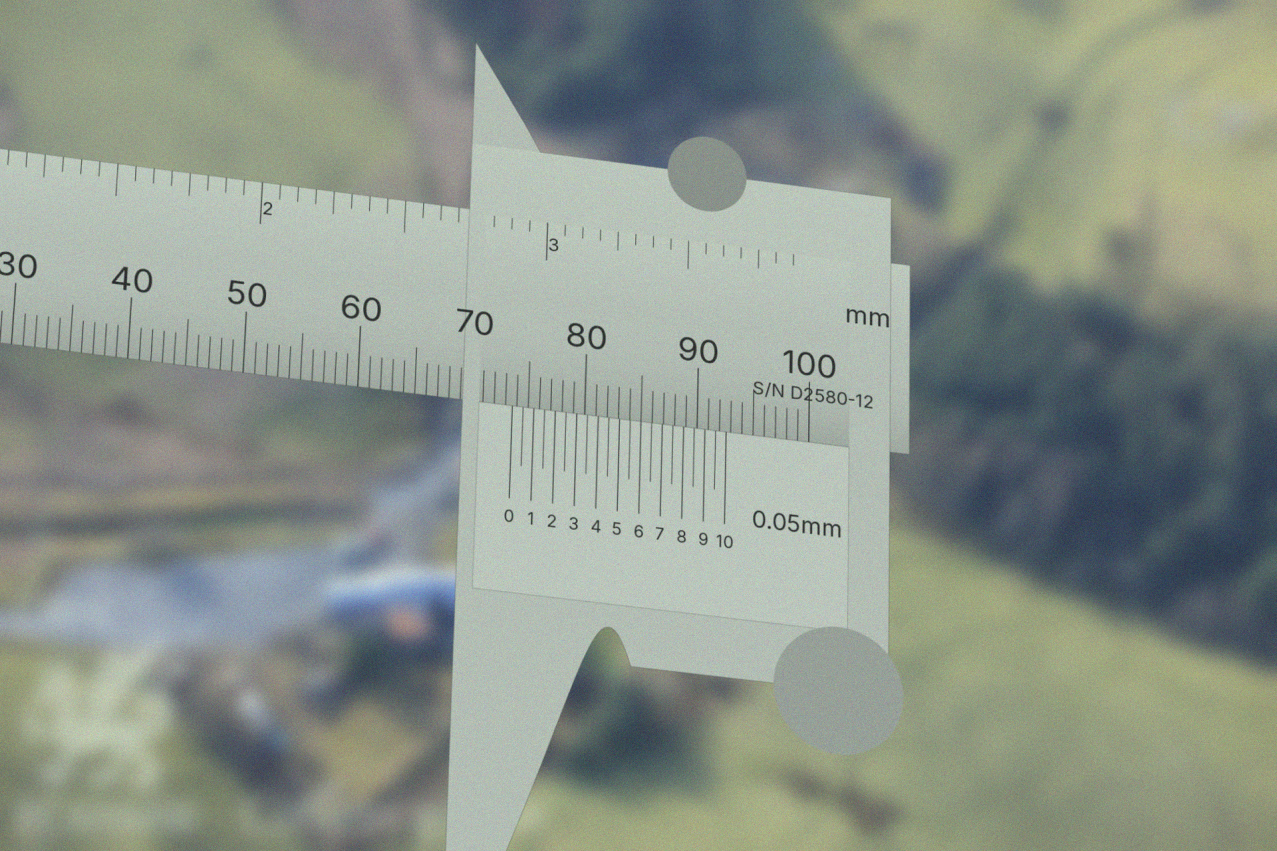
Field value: 73.6
